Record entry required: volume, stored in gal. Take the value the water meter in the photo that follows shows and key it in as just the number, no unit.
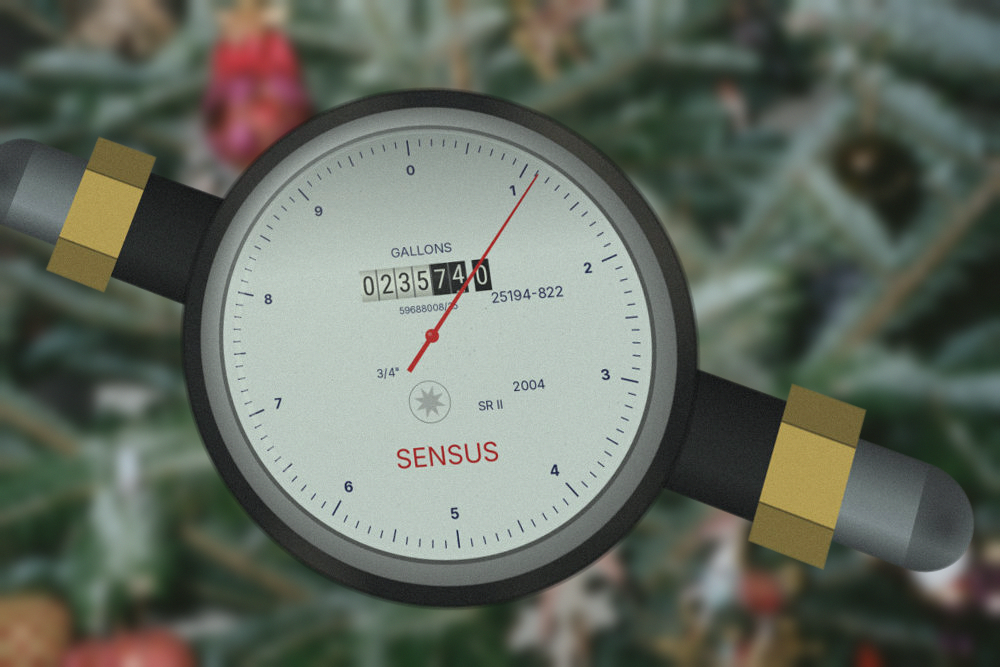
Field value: 235741.1
